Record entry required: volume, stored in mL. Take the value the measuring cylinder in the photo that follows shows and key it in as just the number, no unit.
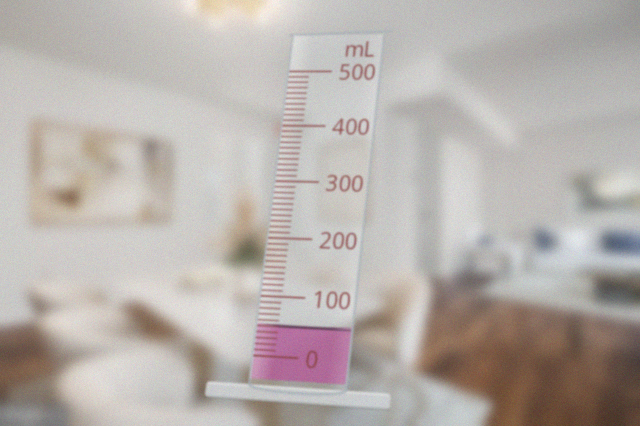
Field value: 50
